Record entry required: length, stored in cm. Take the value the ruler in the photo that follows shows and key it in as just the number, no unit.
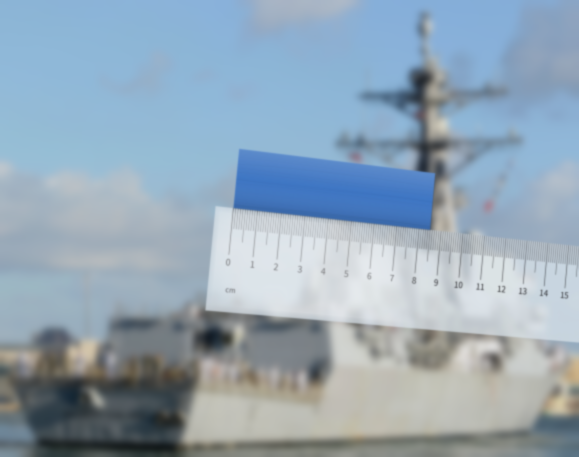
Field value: 8.5
